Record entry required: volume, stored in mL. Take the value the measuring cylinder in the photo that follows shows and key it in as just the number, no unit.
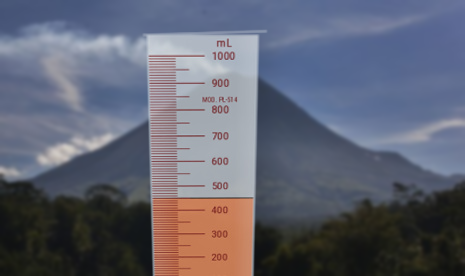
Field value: 450
